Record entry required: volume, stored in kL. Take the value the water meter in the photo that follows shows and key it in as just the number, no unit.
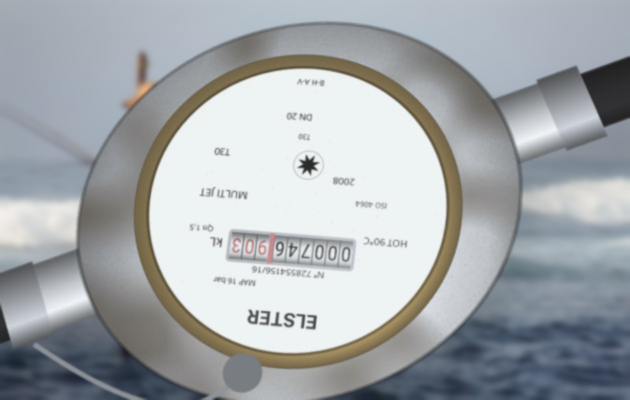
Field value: 746.903
